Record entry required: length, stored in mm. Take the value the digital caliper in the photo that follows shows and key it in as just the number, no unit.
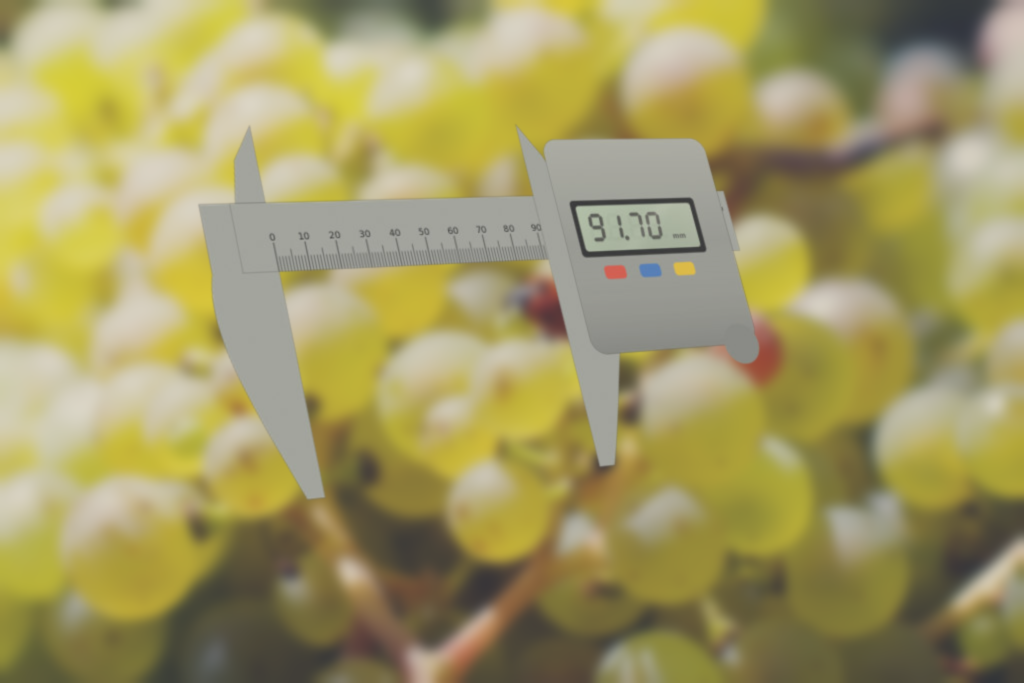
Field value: 91.70
